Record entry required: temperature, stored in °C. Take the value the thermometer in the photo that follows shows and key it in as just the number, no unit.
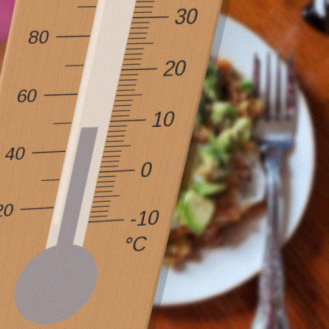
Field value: 9
